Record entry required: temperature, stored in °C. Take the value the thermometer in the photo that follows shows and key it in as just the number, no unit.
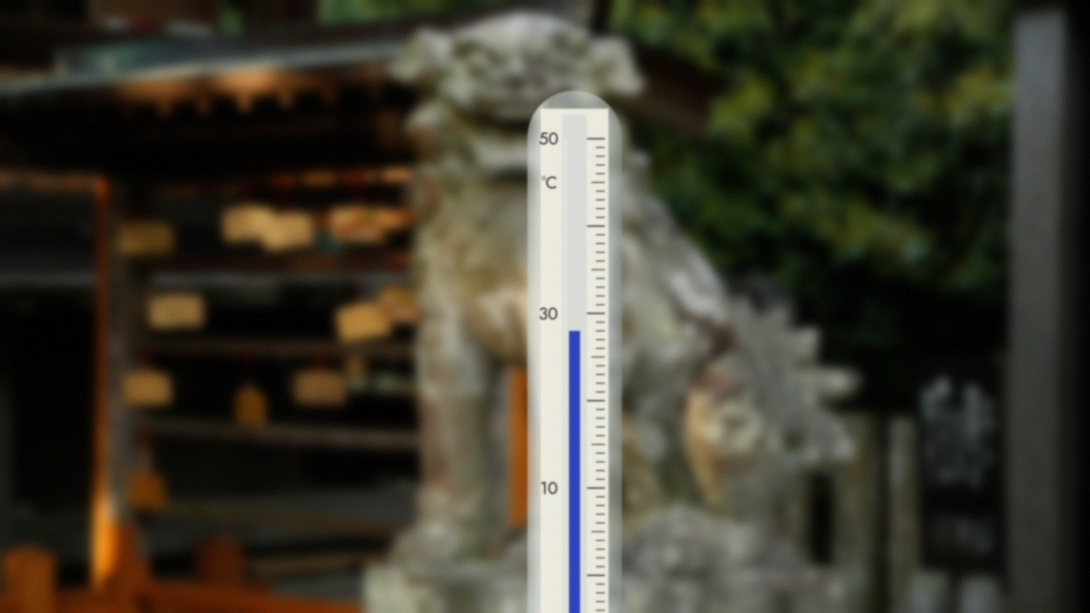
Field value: 28
